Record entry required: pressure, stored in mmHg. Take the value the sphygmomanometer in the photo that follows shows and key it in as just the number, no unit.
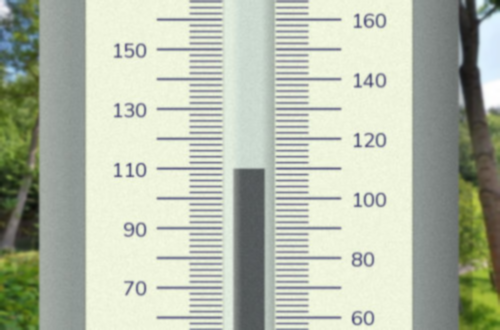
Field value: 110
